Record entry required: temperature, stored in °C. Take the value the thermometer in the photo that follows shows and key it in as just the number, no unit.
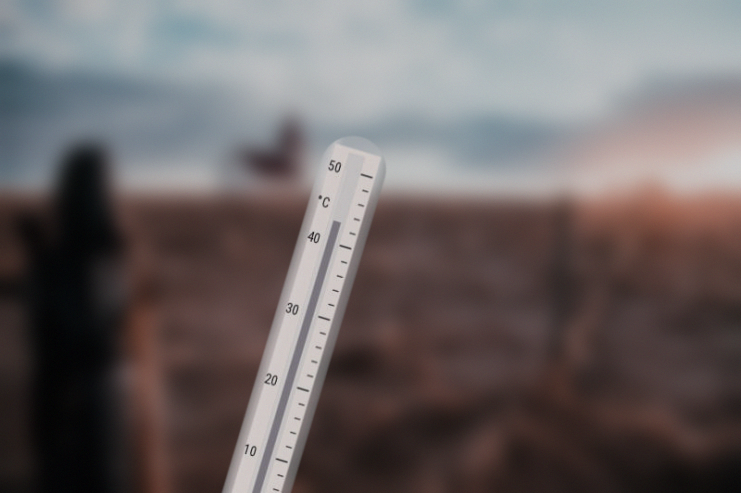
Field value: 43
